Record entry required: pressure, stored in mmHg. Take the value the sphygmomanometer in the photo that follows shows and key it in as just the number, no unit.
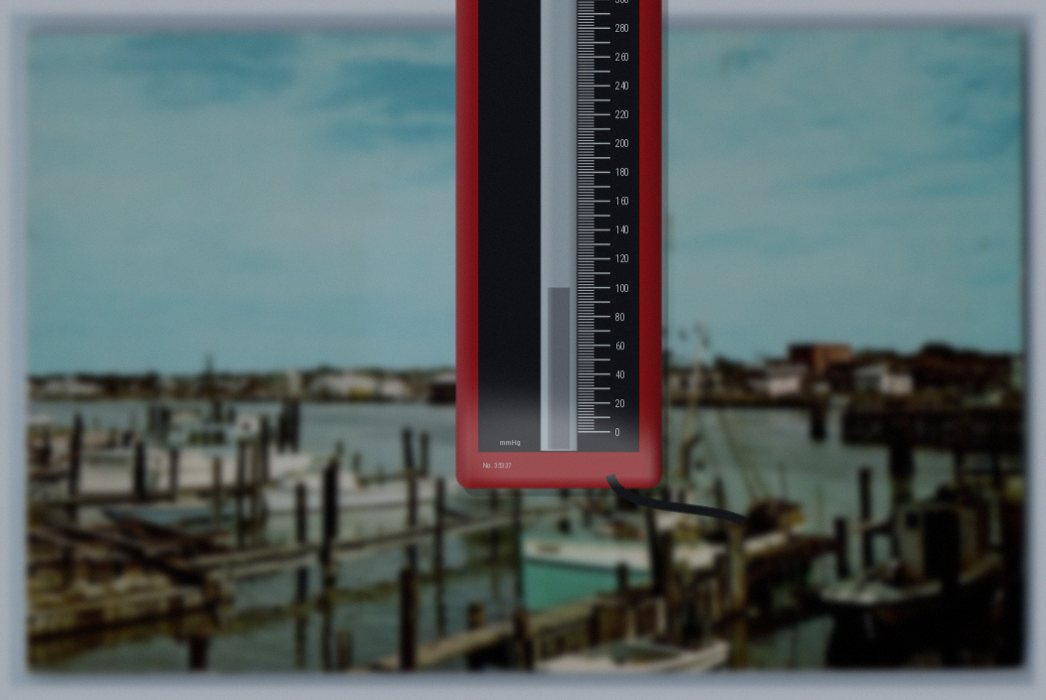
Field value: 100
